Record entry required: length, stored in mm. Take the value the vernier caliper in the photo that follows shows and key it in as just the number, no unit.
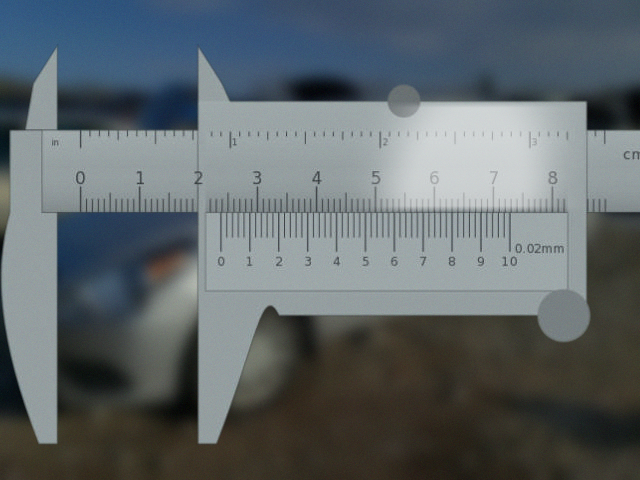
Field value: 23.8
